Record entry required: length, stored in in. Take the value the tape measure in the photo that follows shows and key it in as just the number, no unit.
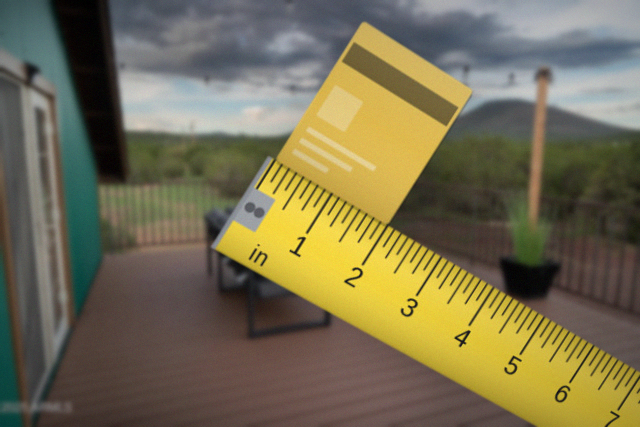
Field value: 2
